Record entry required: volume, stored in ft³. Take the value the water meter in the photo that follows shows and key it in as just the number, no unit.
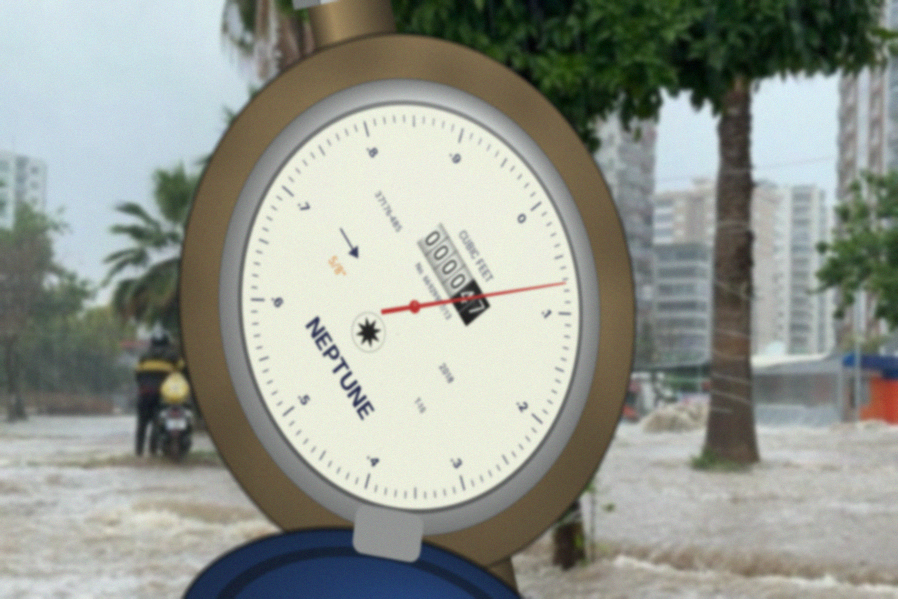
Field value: 47.07
